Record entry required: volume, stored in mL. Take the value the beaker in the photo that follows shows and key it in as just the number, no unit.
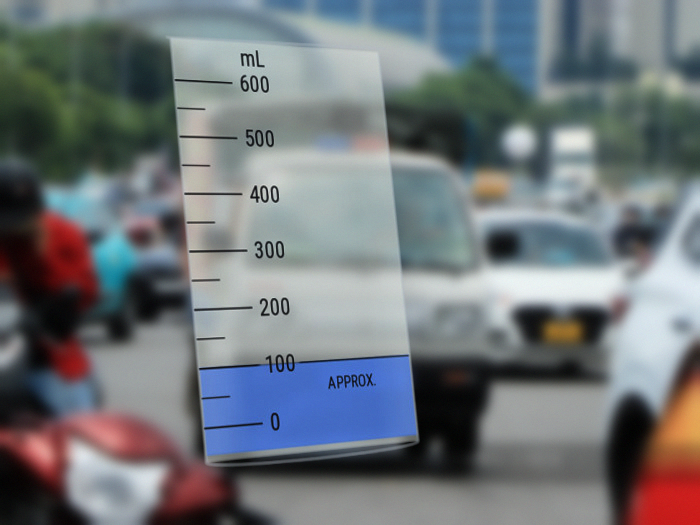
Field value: 100
